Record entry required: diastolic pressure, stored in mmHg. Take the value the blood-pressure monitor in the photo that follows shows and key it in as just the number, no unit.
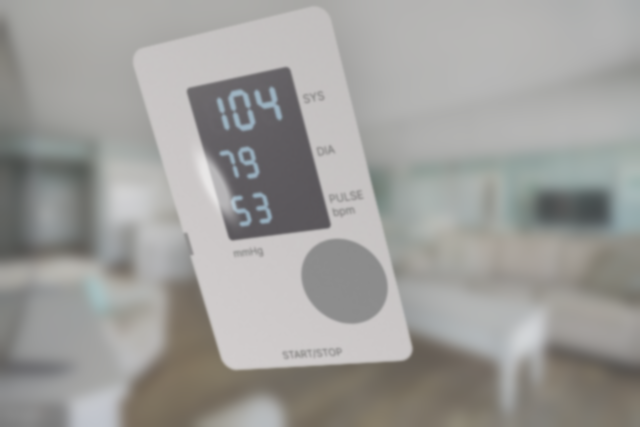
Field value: 79
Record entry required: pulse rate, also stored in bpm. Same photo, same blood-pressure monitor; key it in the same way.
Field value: 53
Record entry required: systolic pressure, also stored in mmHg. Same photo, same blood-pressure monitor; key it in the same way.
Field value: 104
